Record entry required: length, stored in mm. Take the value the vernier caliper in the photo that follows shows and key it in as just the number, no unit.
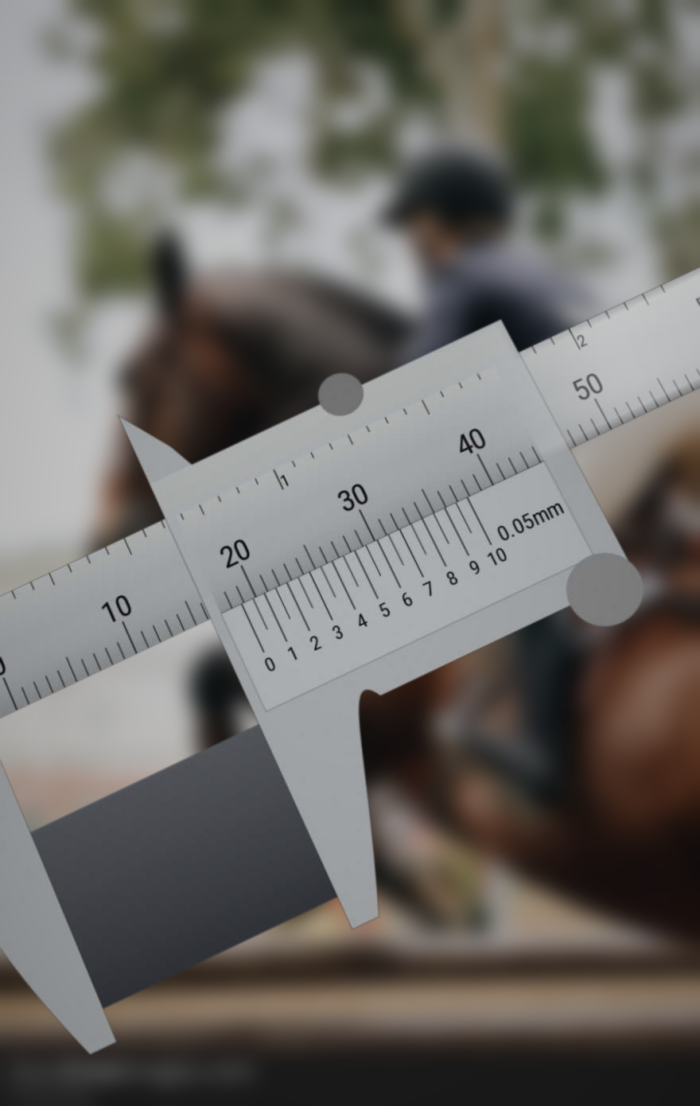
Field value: 18.8
